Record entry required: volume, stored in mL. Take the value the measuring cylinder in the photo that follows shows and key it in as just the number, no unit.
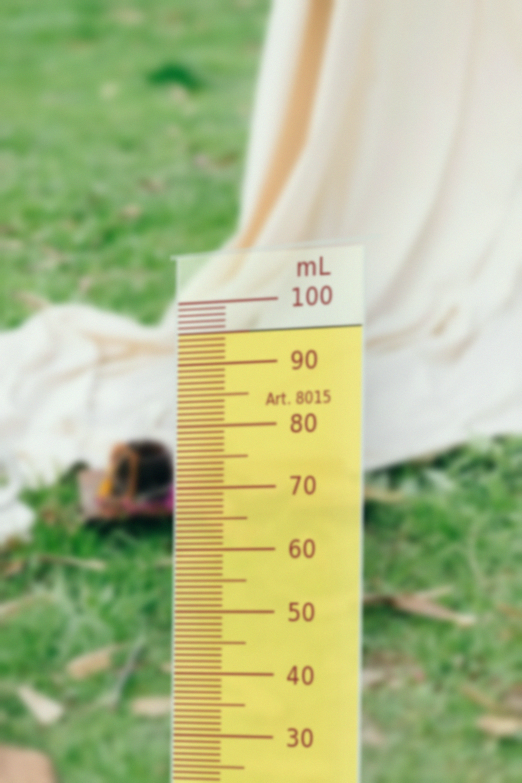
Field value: 95
